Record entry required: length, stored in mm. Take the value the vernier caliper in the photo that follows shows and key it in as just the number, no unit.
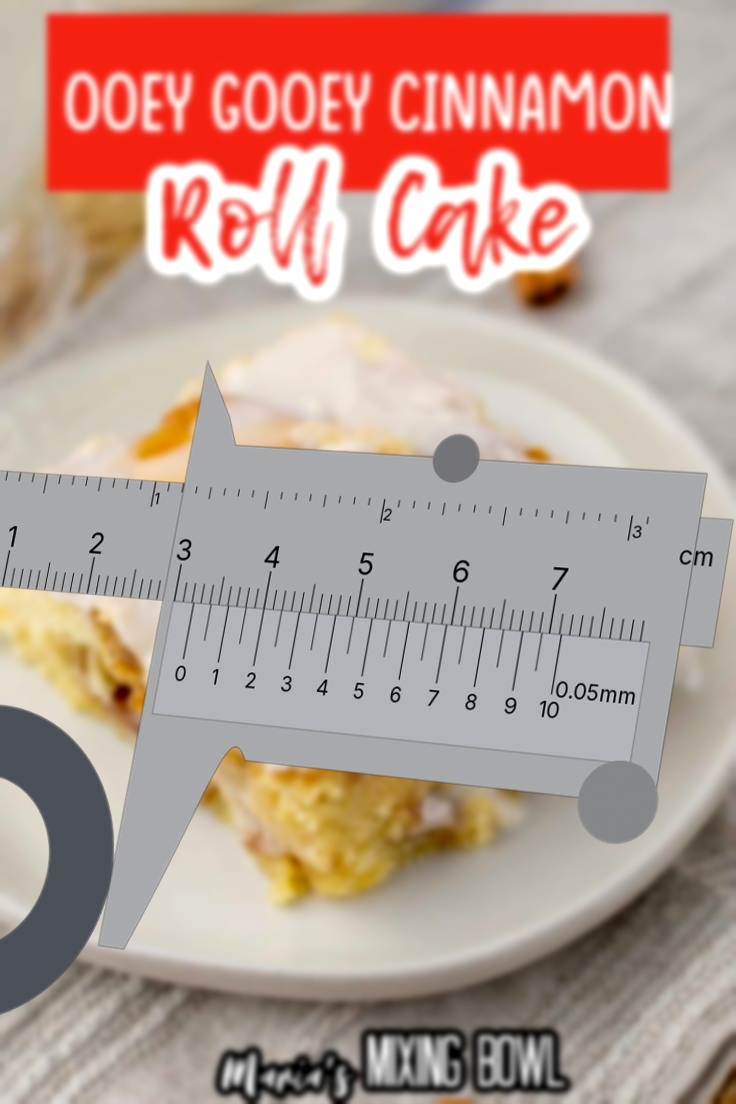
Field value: 32.2
